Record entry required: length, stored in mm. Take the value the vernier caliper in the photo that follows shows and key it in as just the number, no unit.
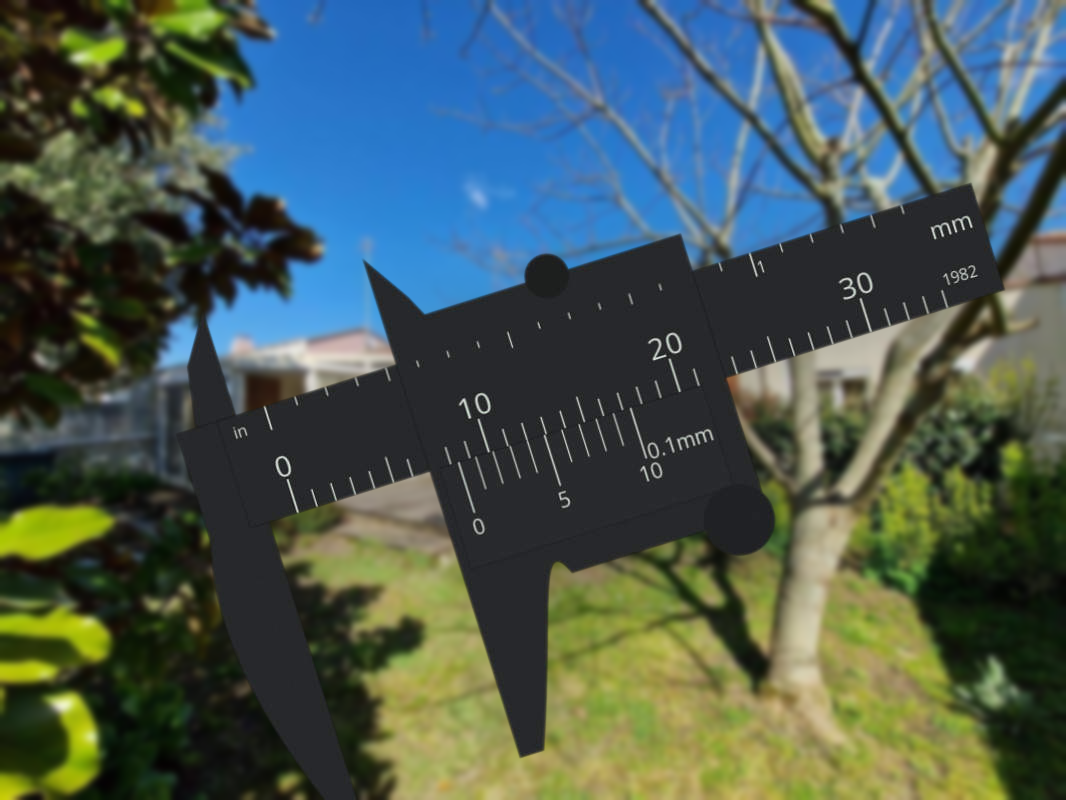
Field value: 8.4
